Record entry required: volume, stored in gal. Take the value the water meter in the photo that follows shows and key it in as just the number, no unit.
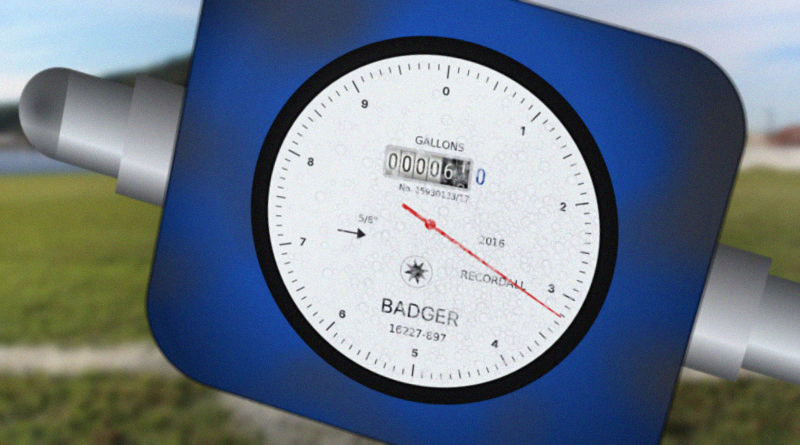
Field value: 613.2
